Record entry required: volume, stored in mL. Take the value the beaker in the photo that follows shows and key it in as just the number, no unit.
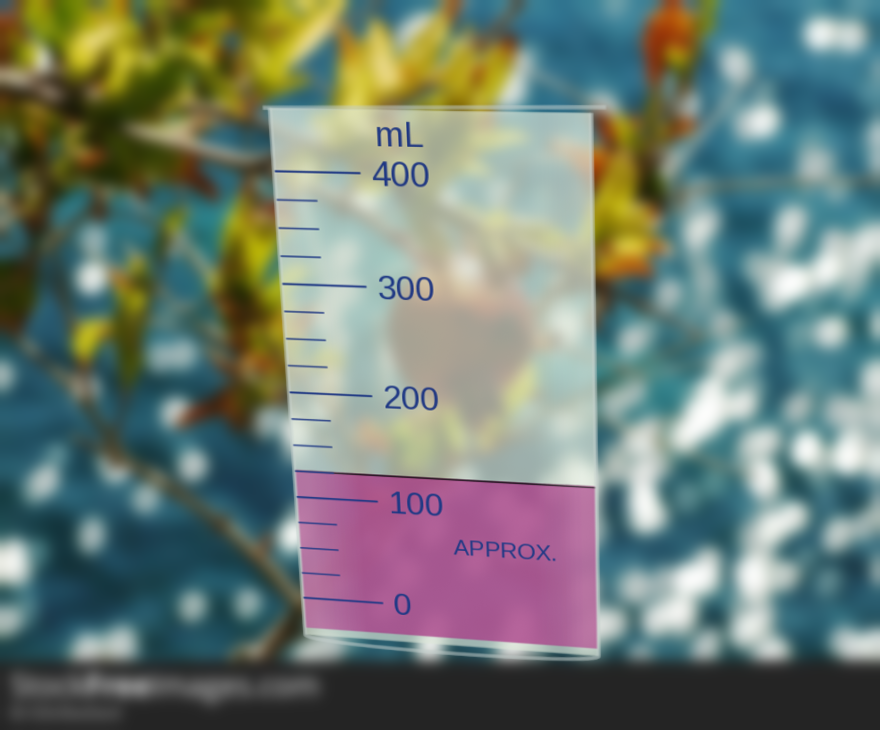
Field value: 125
